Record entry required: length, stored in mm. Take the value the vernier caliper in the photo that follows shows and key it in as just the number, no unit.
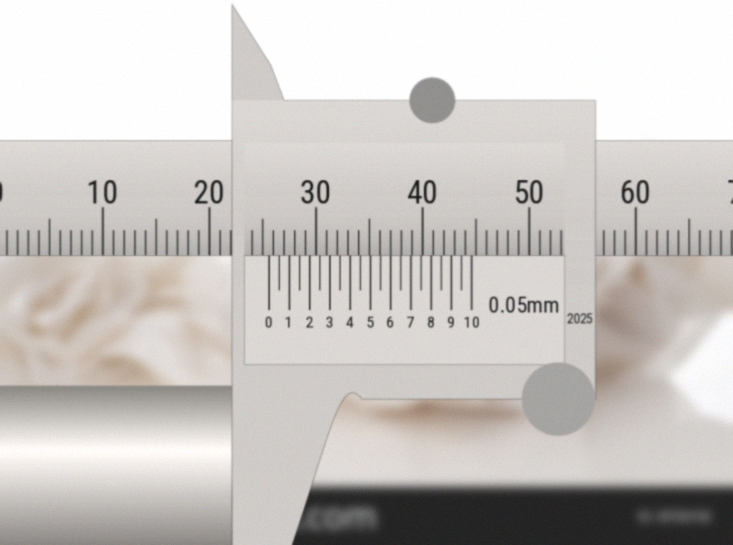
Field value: 25.6
